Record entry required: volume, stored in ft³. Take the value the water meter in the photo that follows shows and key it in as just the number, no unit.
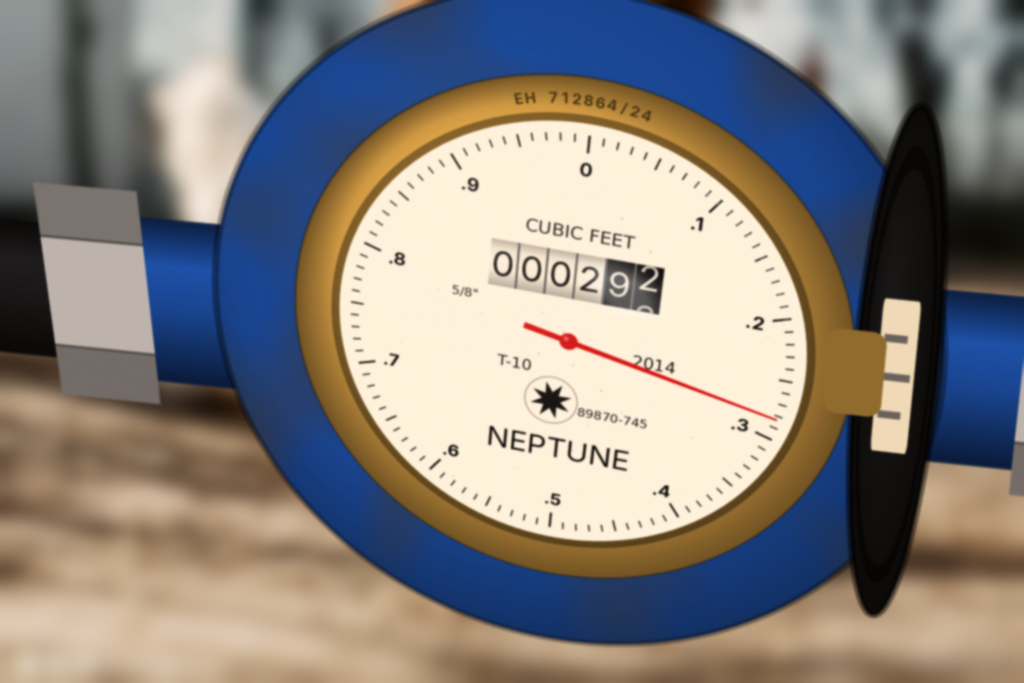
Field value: 292.28
